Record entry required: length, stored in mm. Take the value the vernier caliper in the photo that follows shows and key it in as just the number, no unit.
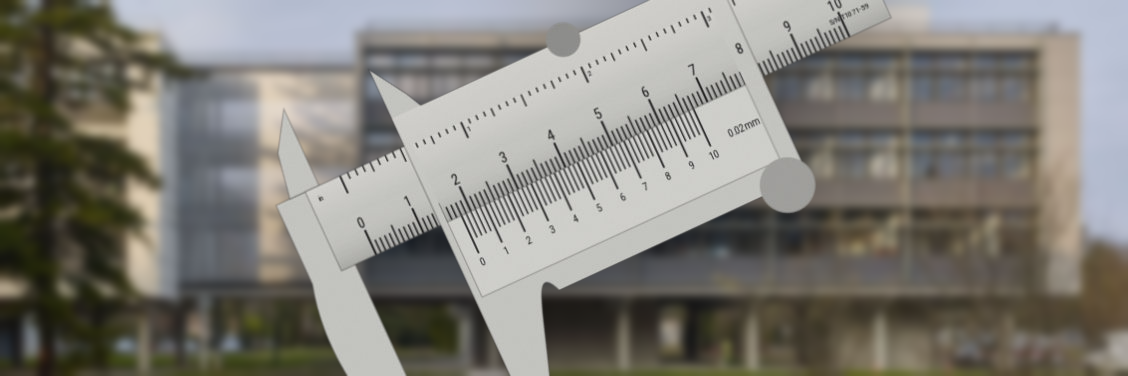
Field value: 18.0
